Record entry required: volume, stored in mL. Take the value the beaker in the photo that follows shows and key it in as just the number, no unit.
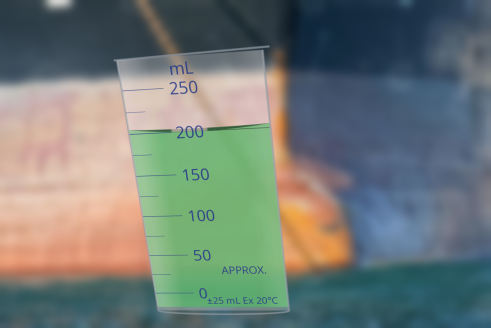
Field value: 200
